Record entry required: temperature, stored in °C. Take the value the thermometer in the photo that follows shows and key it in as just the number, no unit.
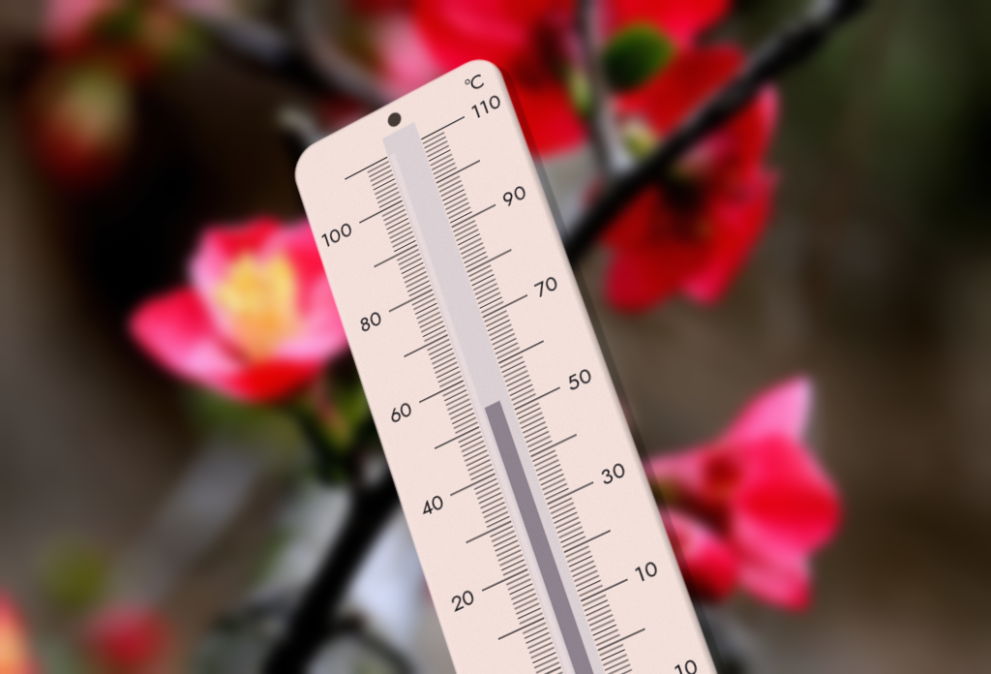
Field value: 53
